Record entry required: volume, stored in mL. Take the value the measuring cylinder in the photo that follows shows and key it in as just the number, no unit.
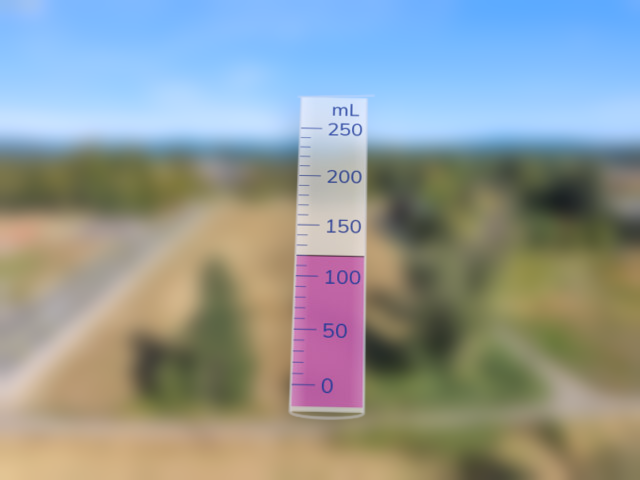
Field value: 120
